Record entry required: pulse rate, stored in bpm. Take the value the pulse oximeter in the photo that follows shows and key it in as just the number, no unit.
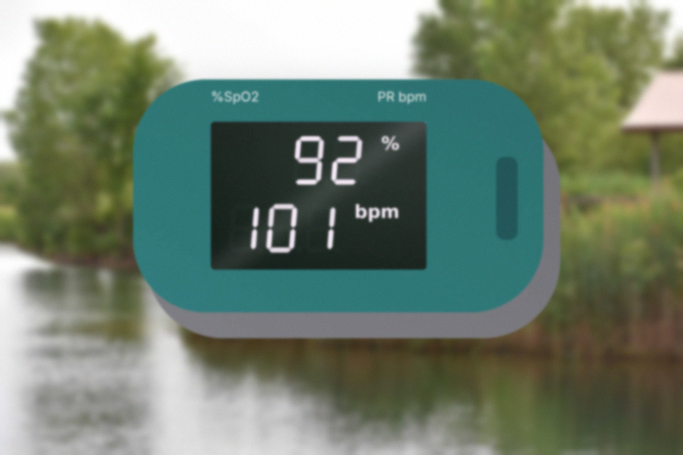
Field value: 101
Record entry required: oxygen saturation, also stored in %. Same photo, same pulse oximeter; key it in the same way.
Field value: 92
